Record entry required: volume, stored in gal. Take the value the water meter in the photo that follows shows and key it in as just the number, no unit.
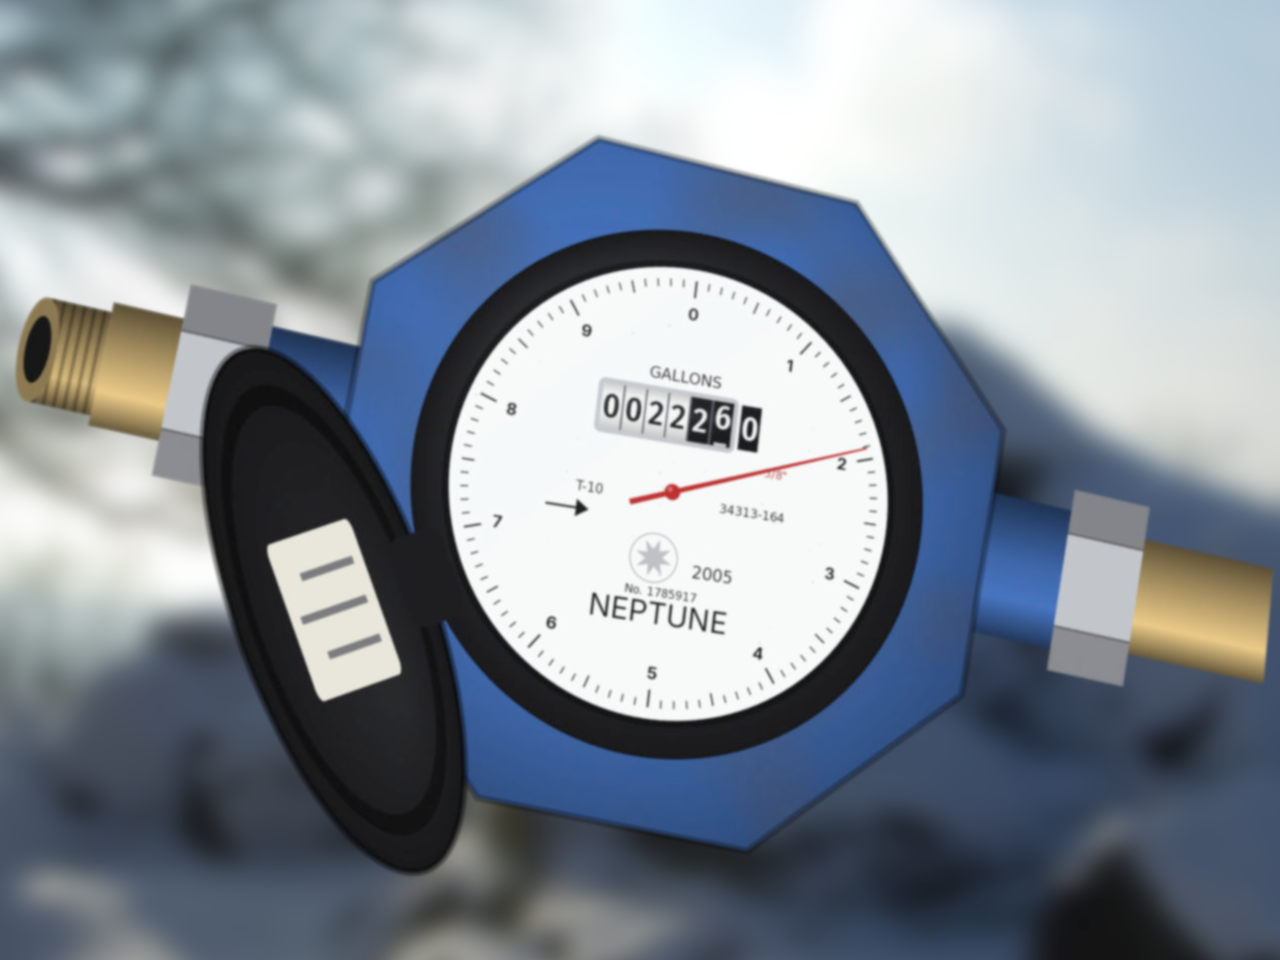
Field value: 22261.9
